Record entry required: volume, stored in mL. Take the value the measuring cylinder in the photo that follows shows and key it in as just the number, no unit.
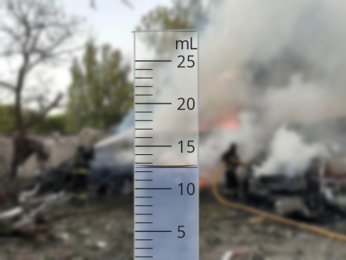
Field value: 12.5
